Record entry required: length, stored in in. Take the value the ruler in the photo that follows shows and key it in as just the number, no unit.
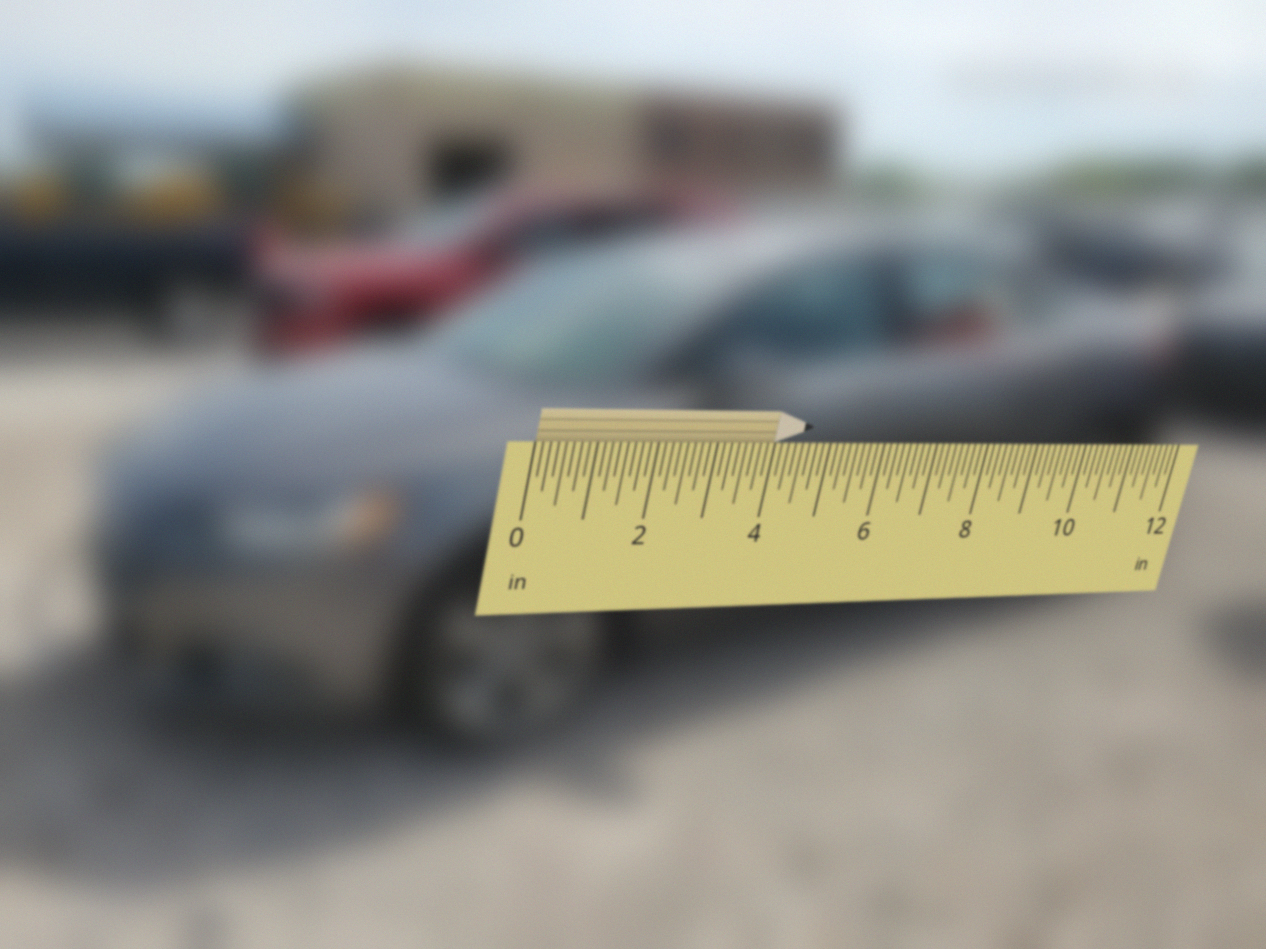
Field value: 4.625
